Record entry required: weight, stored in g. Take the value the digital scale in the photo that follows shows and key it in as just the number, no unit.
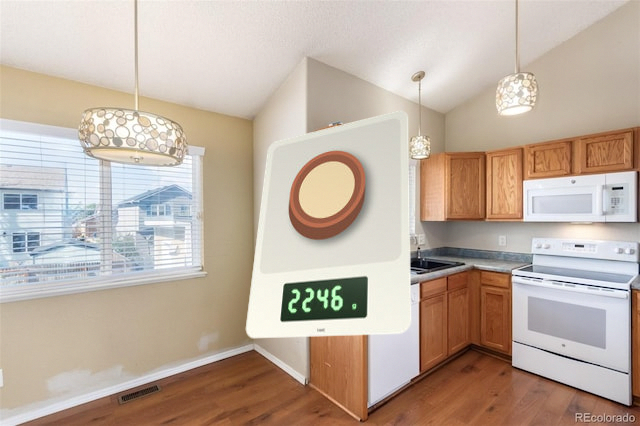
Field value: 2246
